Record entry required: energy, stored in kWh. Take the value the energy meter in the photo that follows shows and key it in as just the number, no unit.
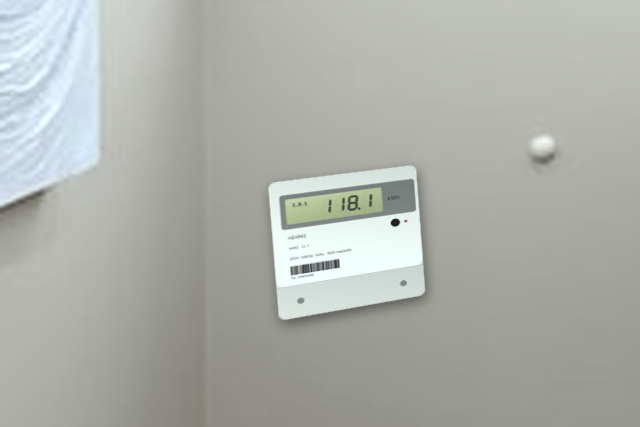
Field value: 118.1
